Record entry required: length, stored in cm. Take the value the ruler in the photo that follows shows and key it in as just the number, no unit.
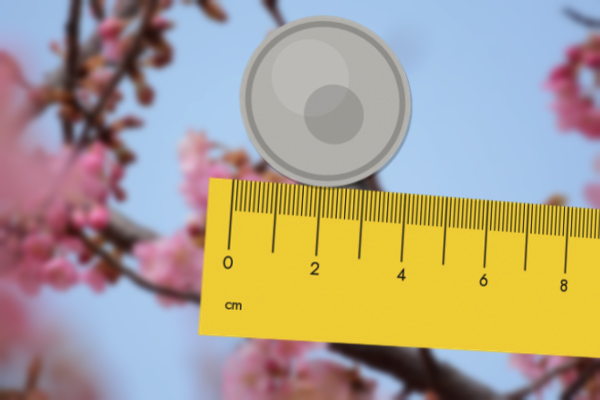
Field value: 4
